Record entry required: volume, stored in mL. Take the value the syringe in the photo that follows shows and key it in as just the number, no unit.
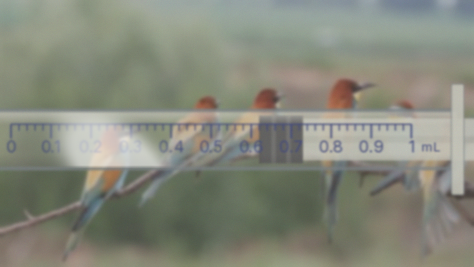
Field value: 0.62
